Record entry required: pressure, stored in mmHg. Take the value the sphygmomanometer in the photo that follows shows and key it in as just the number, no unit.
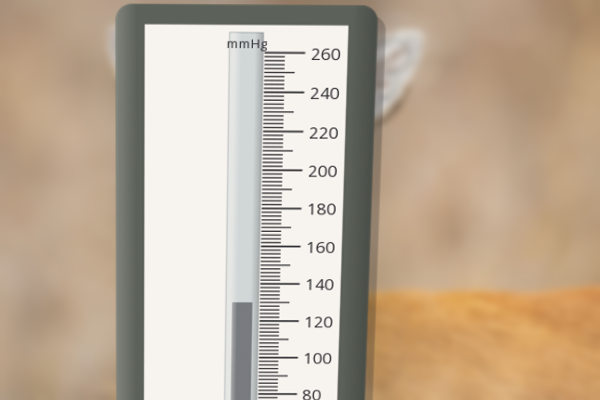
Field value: 130
